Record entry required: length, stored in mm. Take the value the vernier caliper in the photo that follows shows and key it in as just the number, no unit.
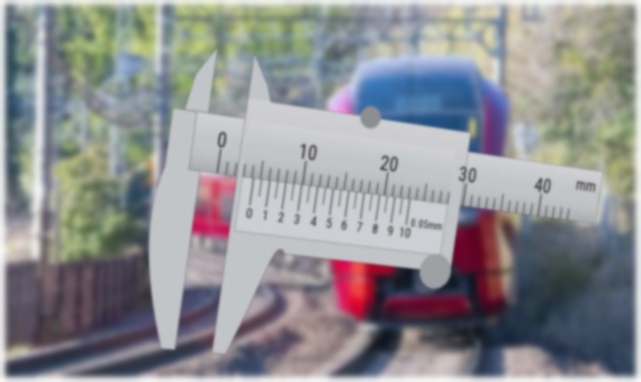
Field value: 4.2
